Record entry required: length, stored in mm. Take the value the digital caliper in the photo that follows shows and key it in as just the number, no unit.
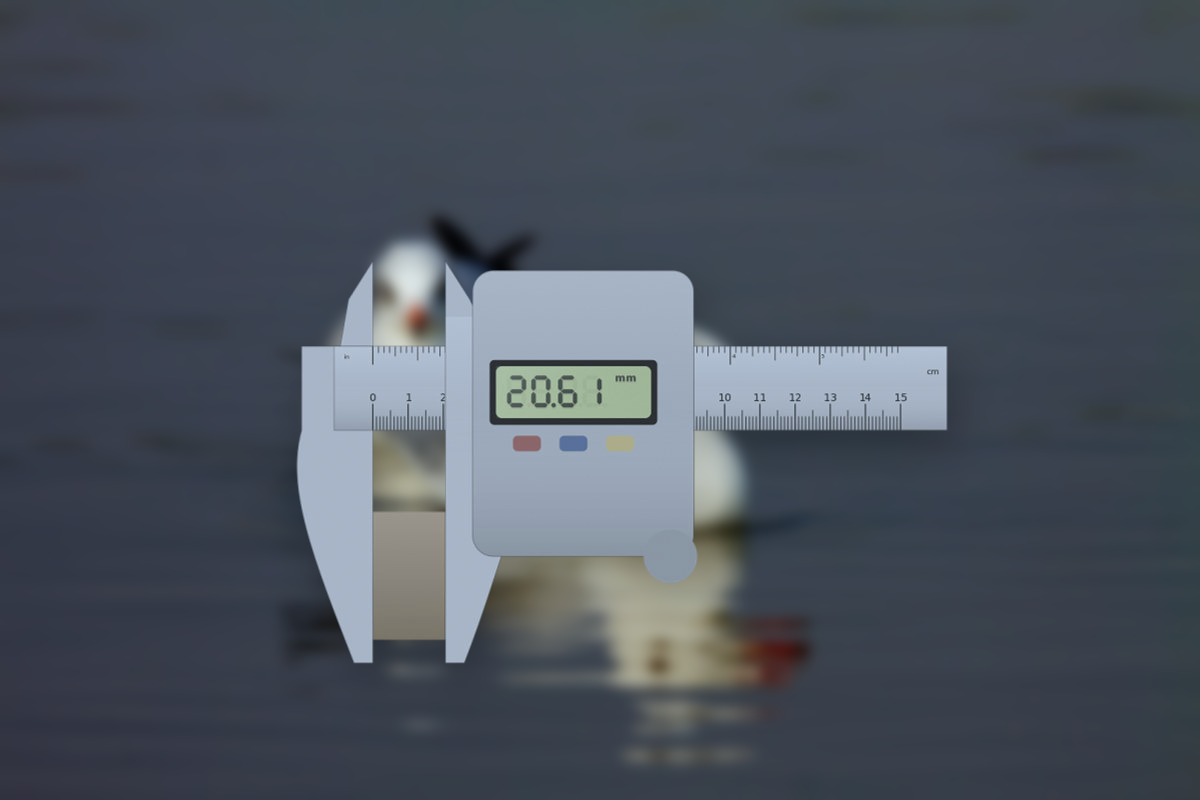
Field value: 20.61
